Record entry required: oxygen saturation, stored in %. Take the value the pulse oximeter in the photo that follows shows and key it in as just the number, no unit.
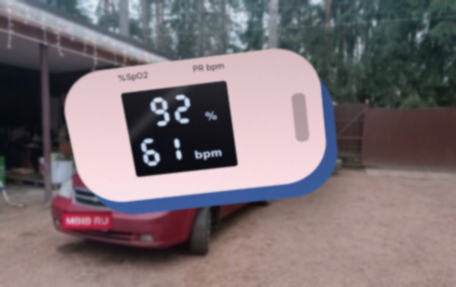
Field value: 92
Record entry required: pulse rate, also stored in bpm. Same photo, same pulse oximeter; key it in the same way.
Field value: 61
